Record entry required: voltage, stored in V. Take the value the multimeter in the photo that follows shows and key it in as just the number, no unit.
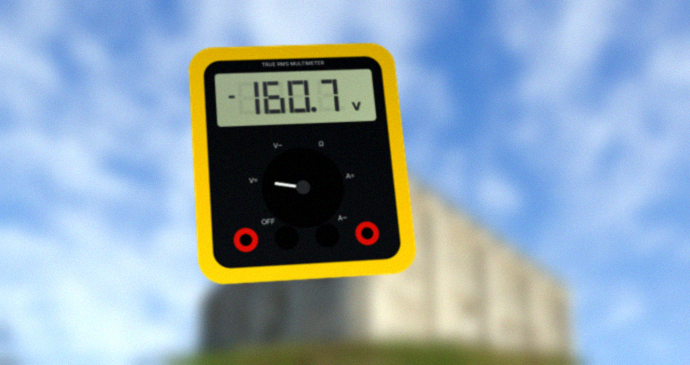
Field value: -160.7
